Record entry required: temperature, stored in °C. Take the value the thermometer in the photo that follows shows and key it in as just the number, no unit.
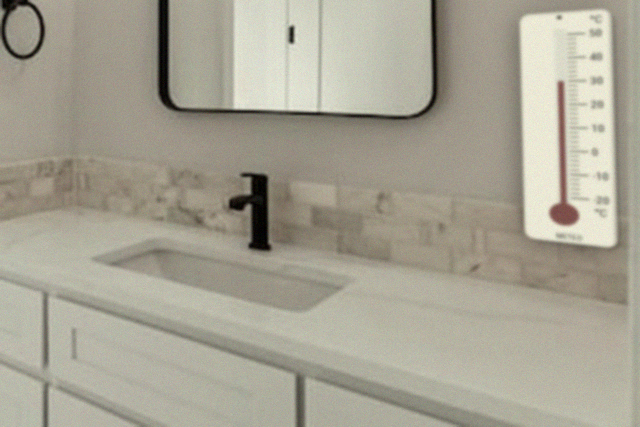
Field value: 30
